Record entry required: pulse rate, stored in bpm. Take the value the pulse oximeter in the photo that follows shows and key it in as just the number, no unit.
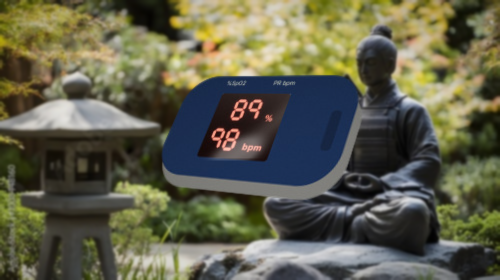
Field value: 98
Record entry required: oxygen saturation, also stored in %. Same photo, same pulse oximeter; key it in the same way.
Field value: 89
